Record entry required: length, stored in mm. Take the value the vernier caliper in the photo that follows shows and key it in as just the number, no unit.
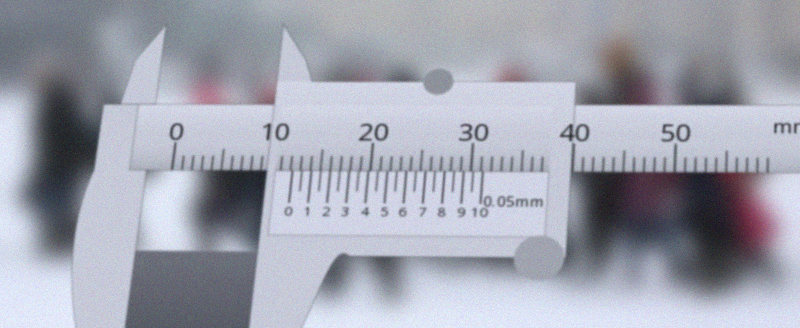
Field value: 12.2
